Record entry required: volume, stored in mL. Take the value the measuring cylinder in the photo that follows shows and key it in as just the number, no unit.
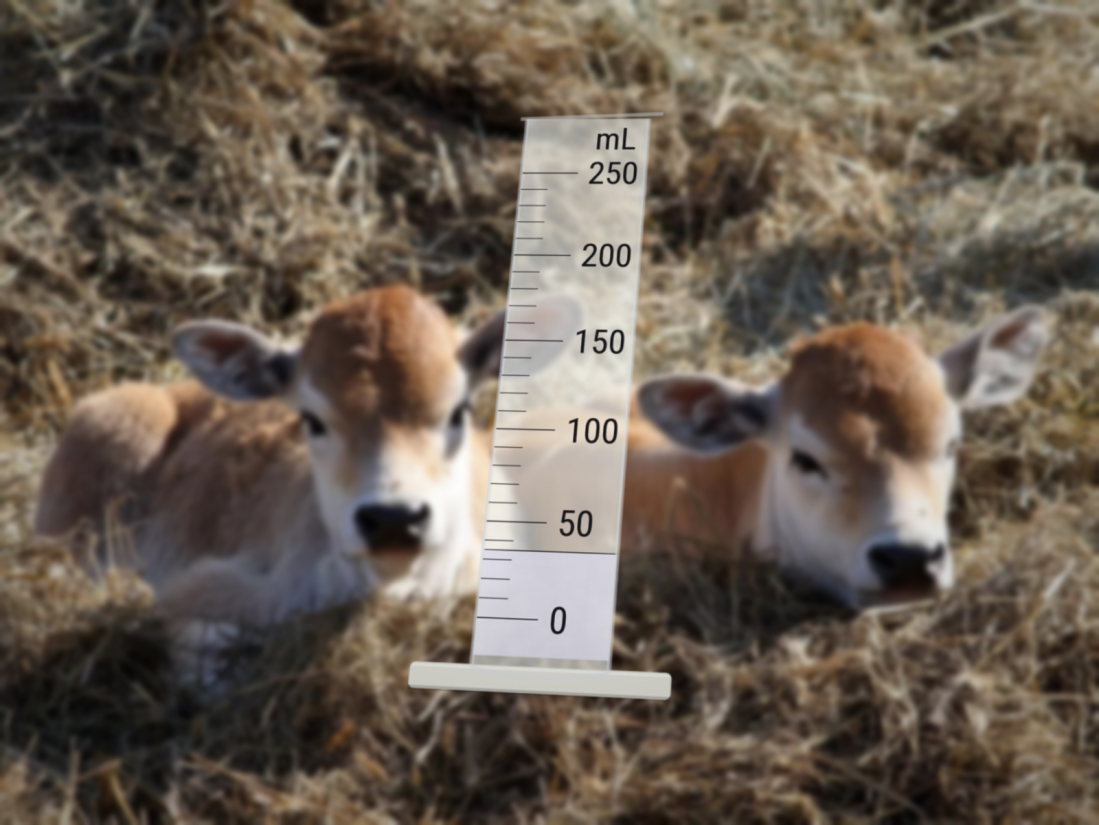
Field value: 35
